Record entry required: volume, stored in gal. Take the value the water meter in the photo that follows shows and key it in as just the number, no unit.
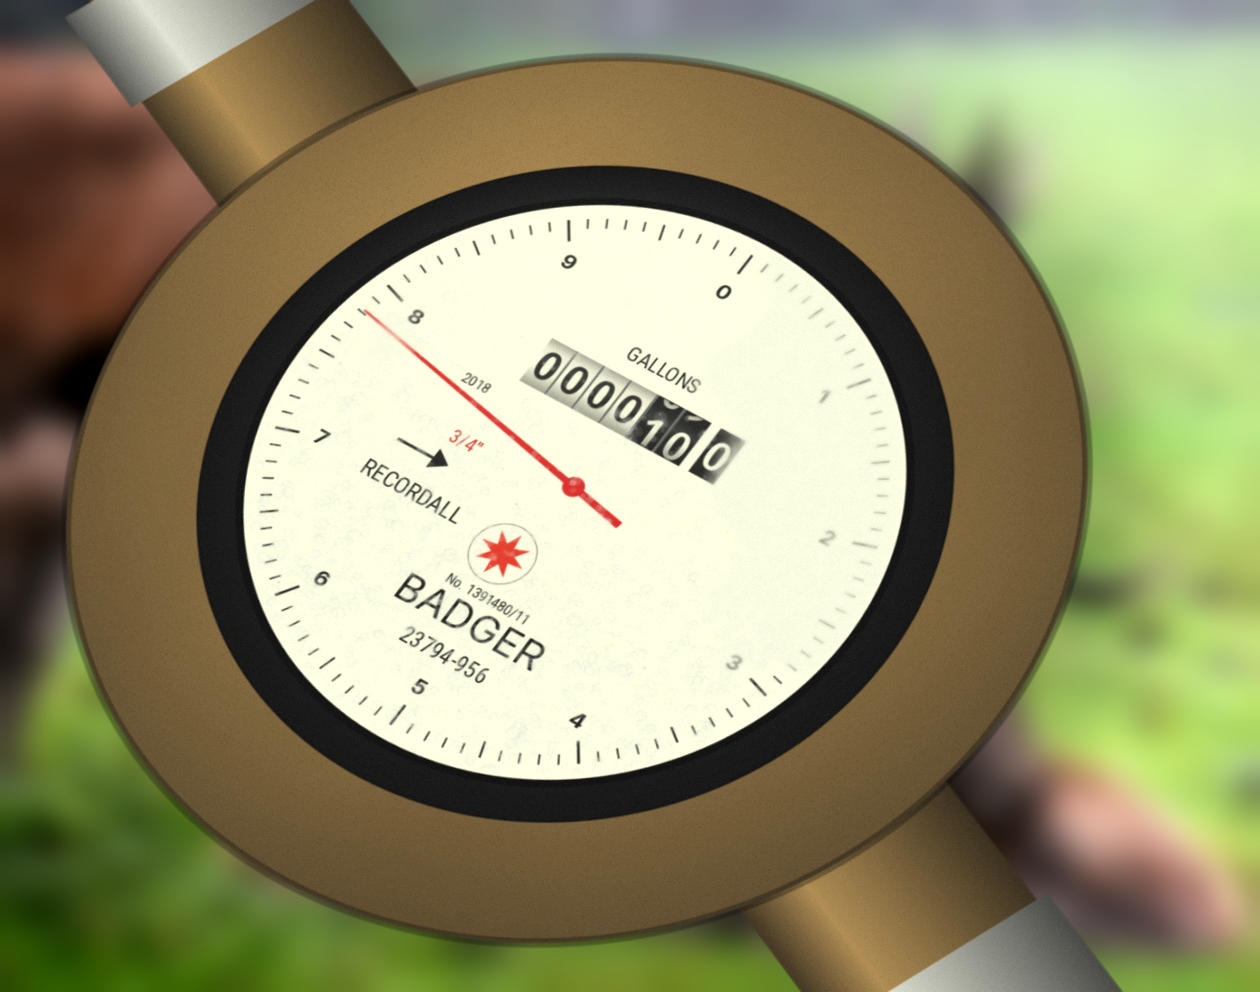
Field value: 97.8
